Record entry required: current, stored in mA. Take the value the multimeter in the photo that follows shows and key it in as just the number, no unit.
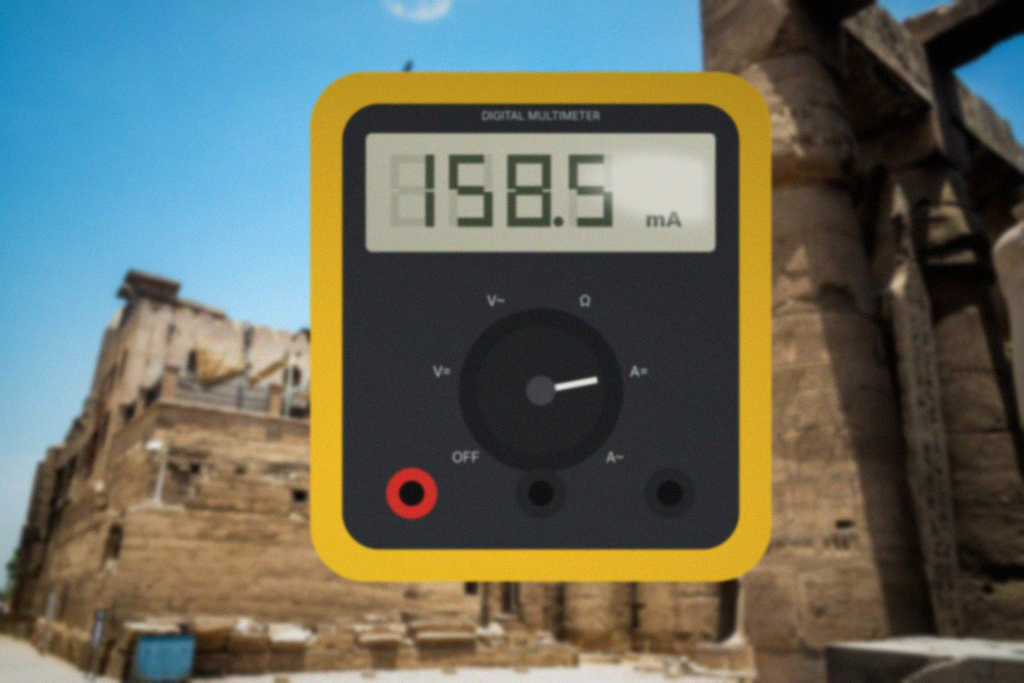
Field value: 158.5
